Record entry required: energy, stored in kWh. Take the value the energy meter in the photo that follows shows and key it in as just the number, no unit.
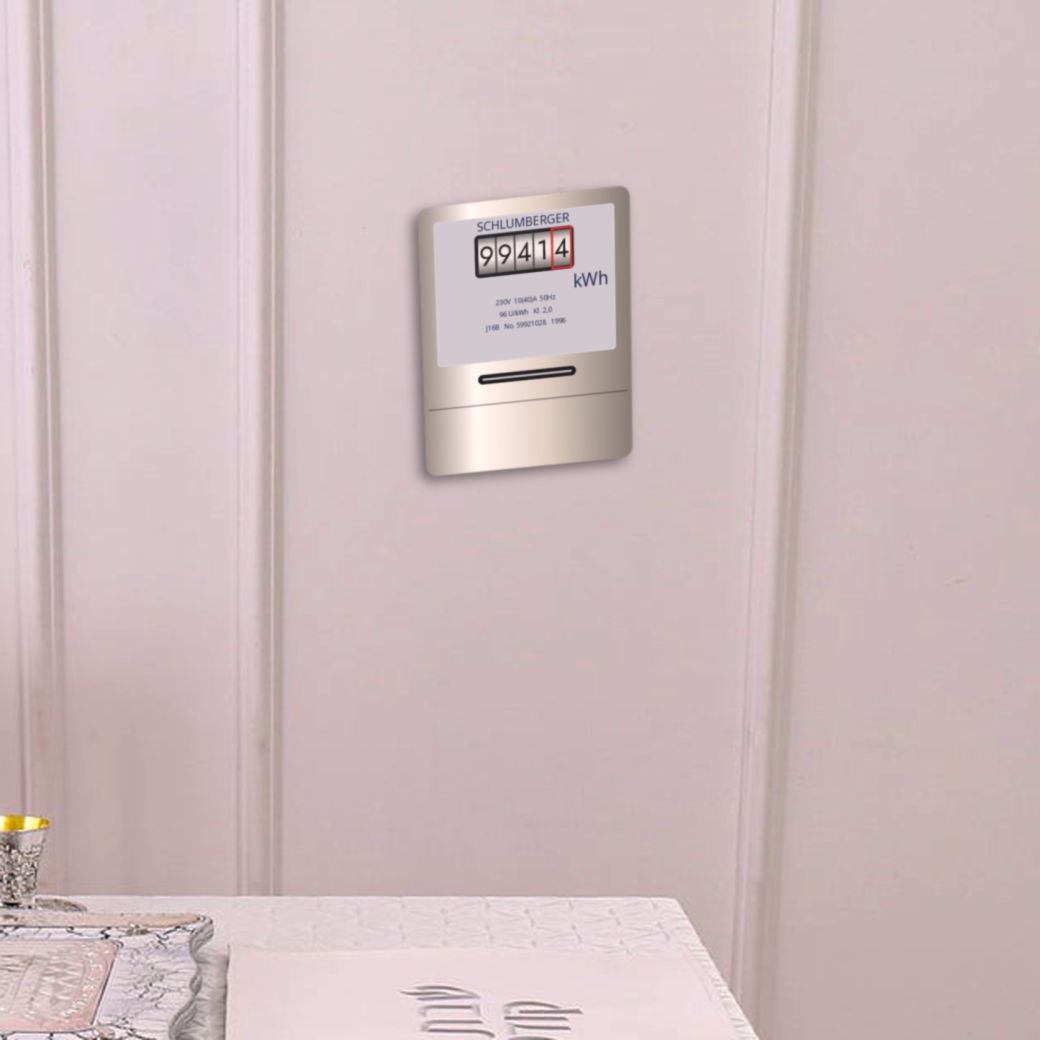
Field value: 9941.4
